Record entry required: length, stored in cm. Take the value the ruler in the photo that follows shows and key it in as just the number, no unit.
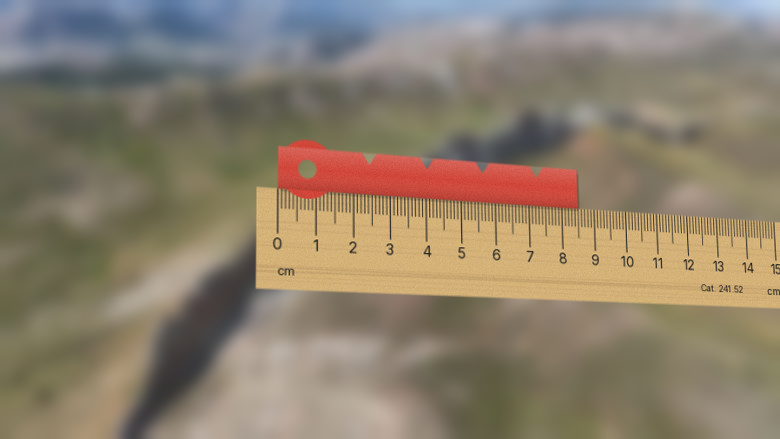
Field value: 8.5
